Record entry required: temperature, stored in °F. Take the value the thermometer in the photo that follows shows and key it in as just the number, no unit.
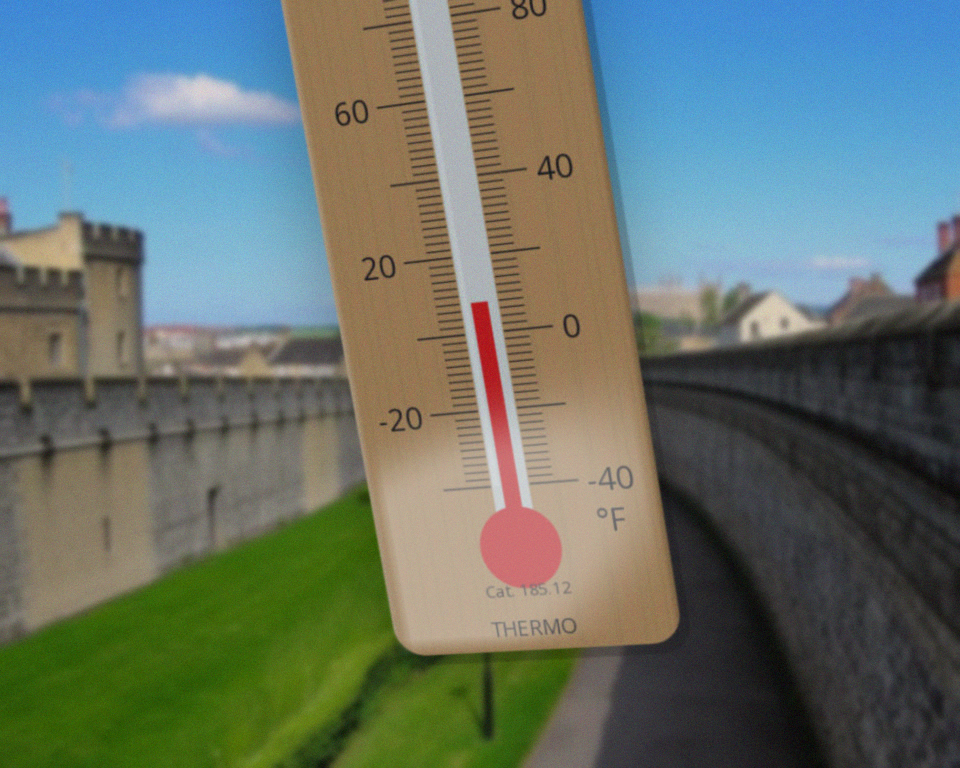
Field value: 8
